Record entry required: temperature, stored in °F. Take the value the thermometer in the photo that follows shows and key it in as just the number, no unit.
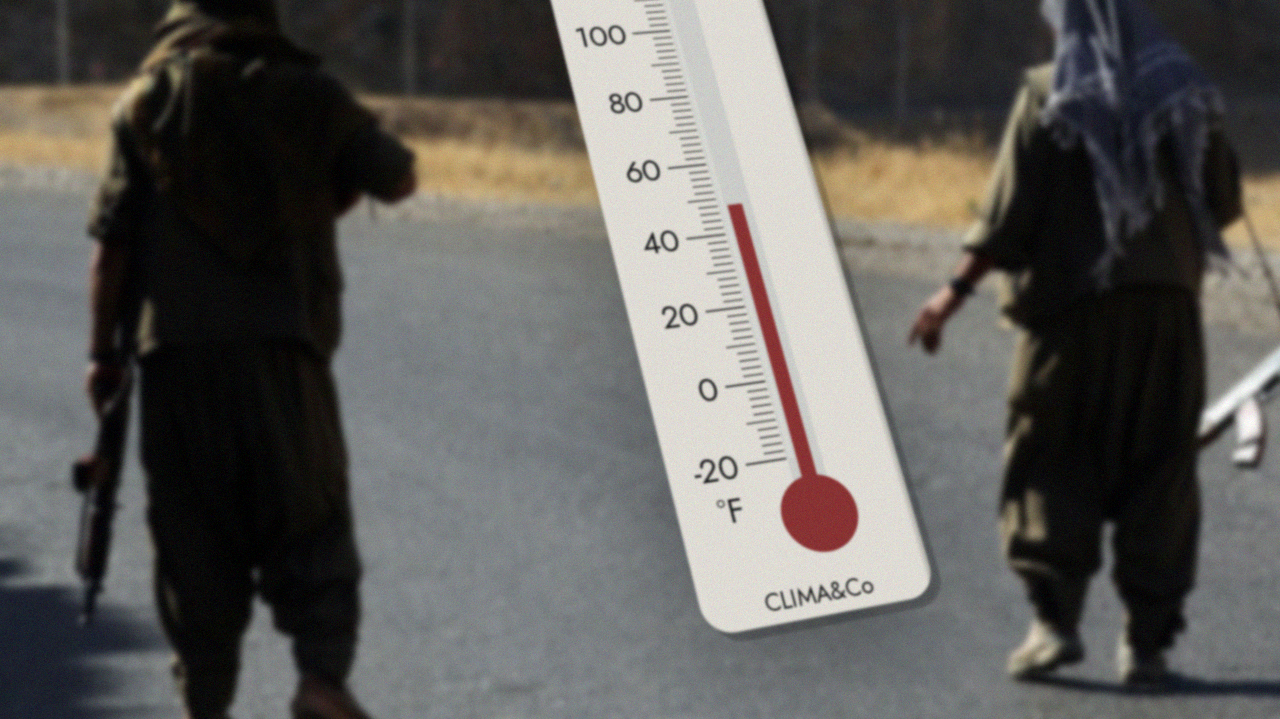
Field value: 48
